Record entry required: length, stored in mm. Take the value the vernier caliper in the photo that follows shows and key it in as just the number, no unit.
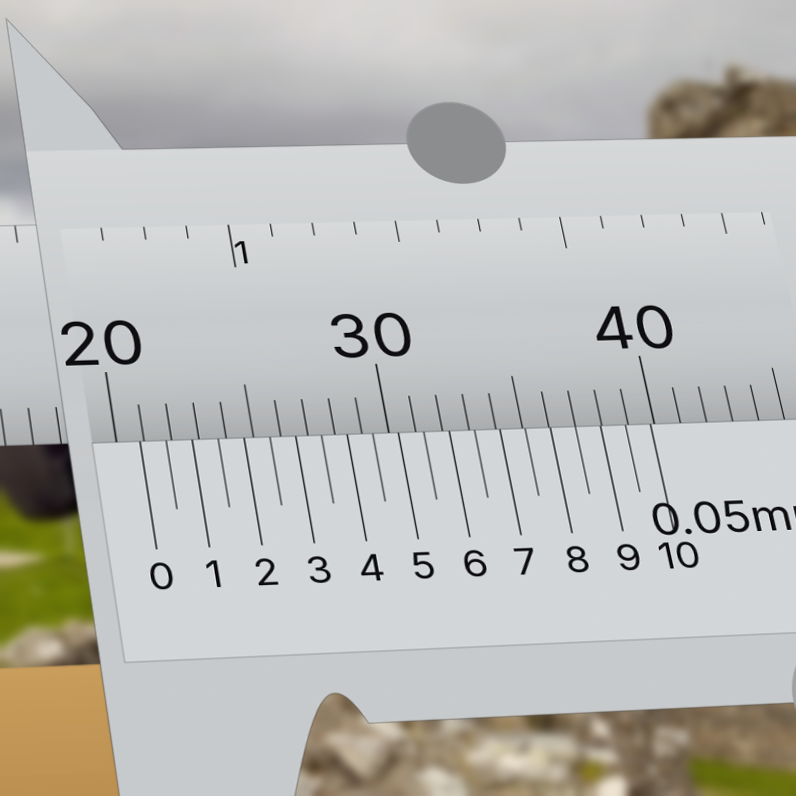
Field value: 20.85
